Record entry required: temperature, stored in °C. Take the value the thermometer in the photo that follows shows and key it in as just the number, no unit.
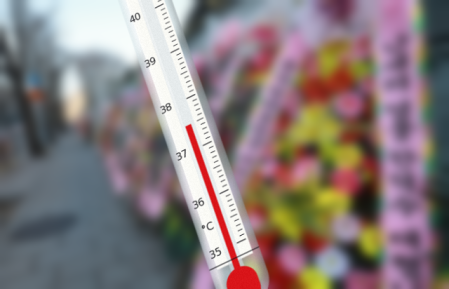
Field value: 37.5
